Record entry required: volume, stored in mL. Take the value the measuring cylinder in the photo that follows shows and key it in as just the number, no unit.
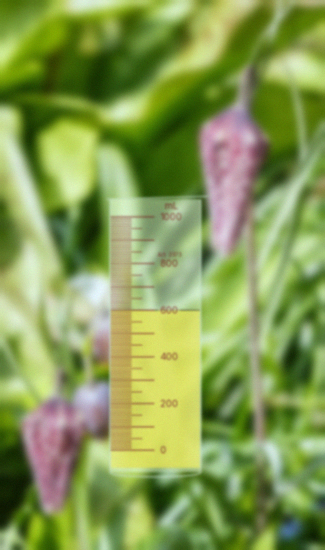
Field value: 600
